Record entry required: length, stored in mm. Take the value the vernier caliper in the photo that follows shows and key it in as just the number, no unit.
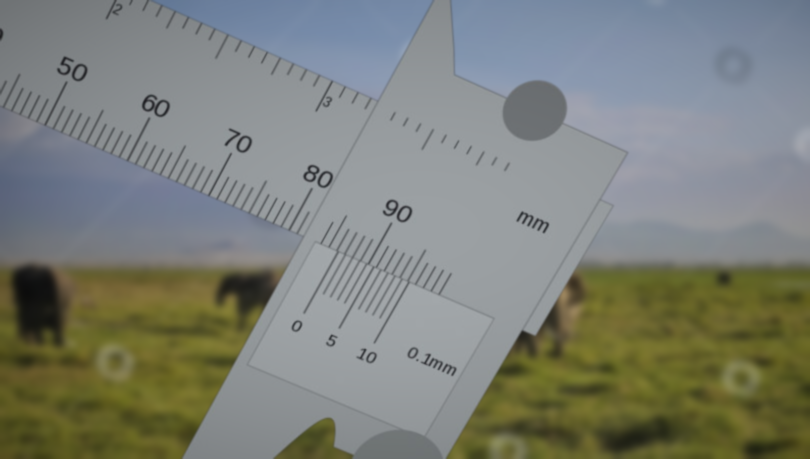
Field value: 86.2
